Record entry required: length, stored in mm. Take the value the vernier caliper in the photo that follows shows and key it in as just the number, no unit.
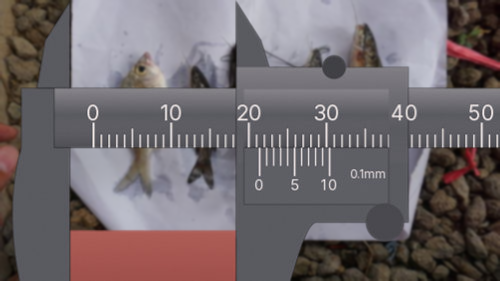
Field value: 21.4
